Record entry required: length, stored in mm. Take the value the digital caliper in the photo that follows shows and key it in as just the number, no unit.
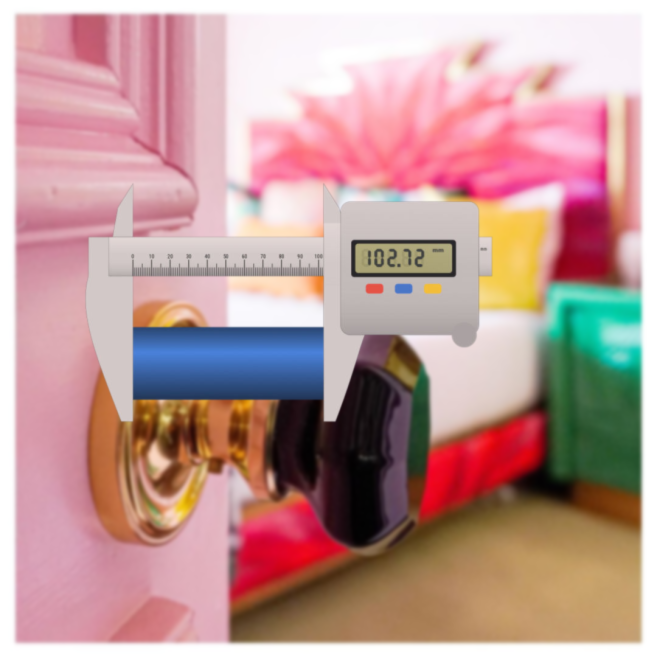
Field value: 102.72
